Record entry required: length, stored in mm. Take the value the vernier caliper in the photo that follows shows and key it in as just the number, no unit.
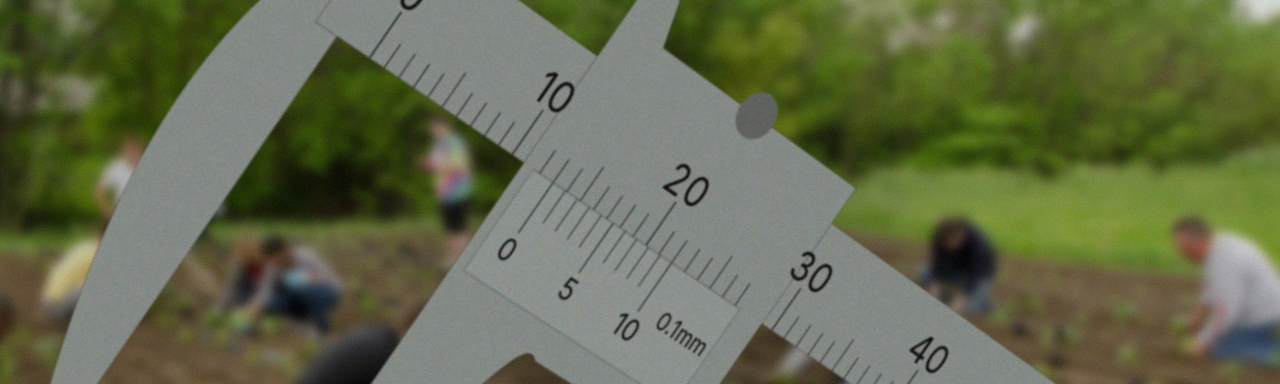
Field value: 13.0
